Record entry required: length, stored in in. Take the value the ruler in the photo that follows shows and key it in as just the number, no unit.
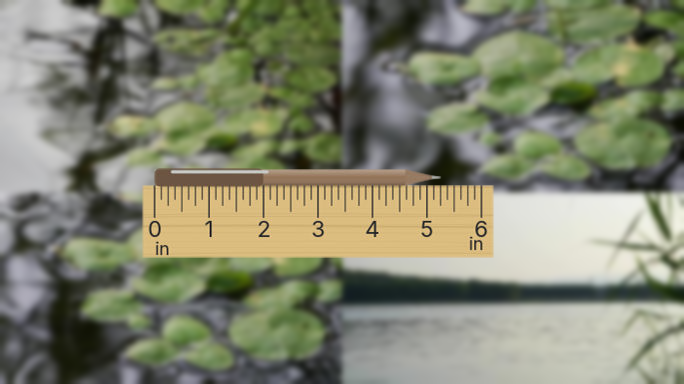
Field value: 5.25
